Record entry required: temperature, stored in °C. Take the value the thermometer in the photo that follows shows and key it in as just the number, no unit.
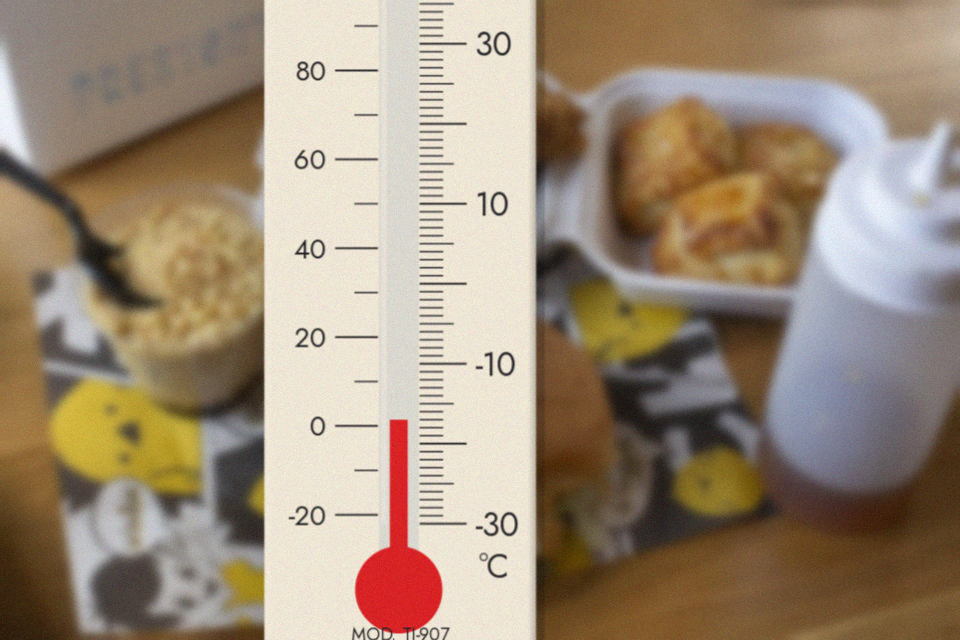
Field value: -17
